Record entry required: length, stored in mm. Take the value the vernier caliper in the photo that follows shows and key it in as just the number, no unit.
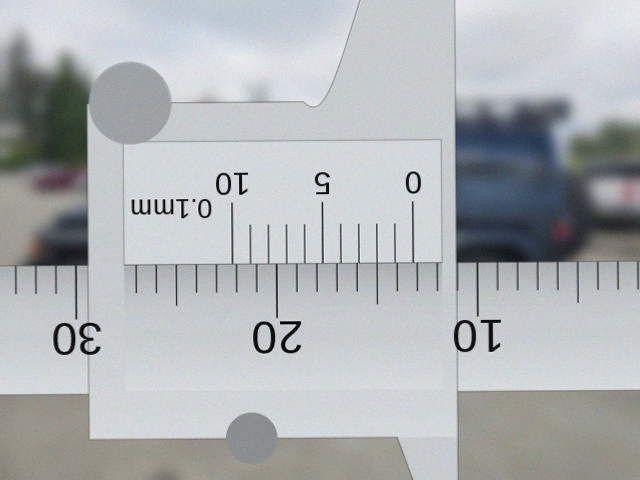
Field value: 13.2
